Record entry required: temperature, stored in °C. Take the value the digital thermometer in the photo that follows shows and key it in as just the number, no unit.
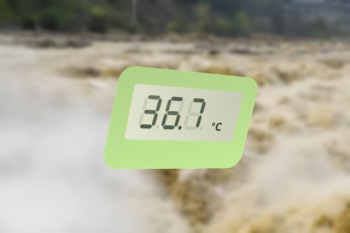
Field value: 36.7
